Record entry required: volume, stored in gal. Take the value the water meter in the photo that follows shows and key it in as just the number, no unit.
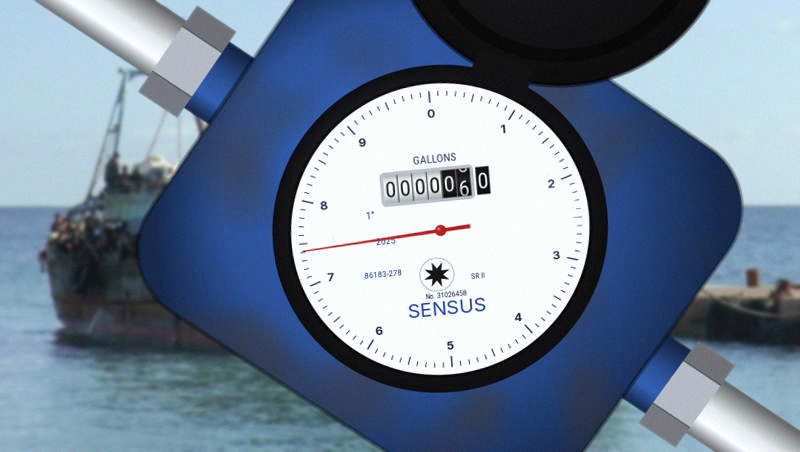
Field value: 57.4
